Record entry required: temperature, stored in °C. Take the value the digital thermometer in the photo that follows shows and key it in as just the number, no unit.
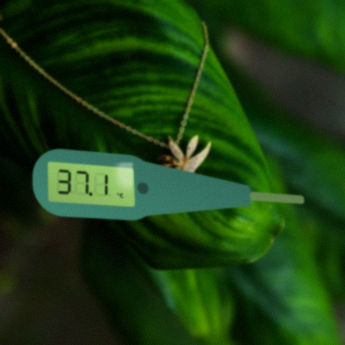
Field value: 37.1
